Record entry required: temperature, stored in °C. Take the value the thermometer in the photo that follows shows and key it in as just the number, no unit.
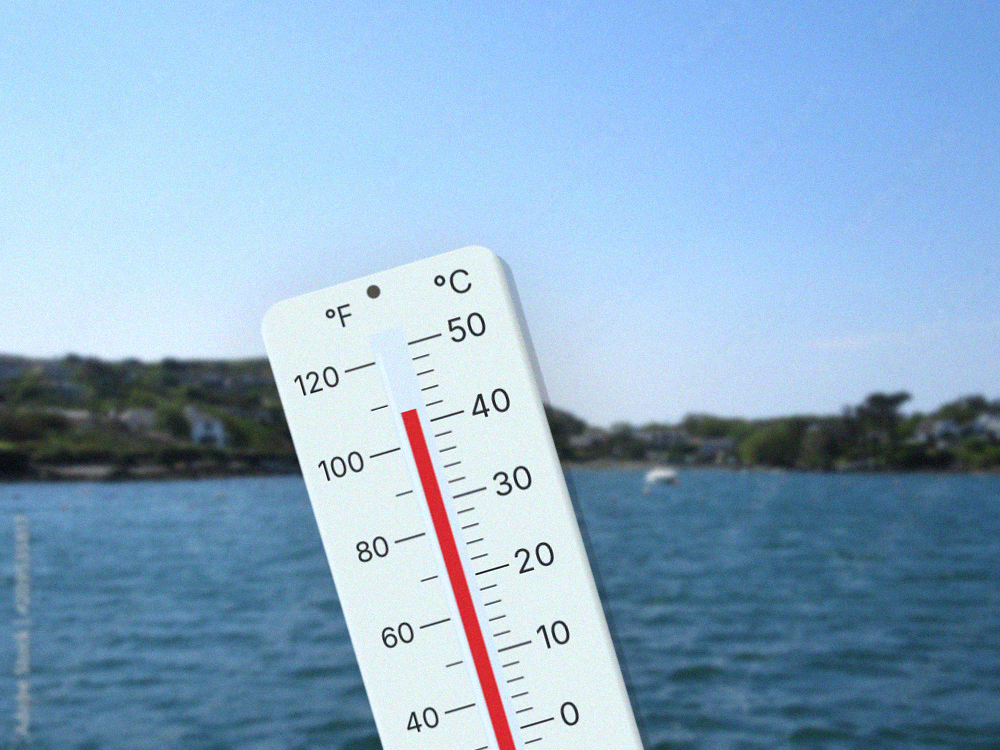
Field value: 42
